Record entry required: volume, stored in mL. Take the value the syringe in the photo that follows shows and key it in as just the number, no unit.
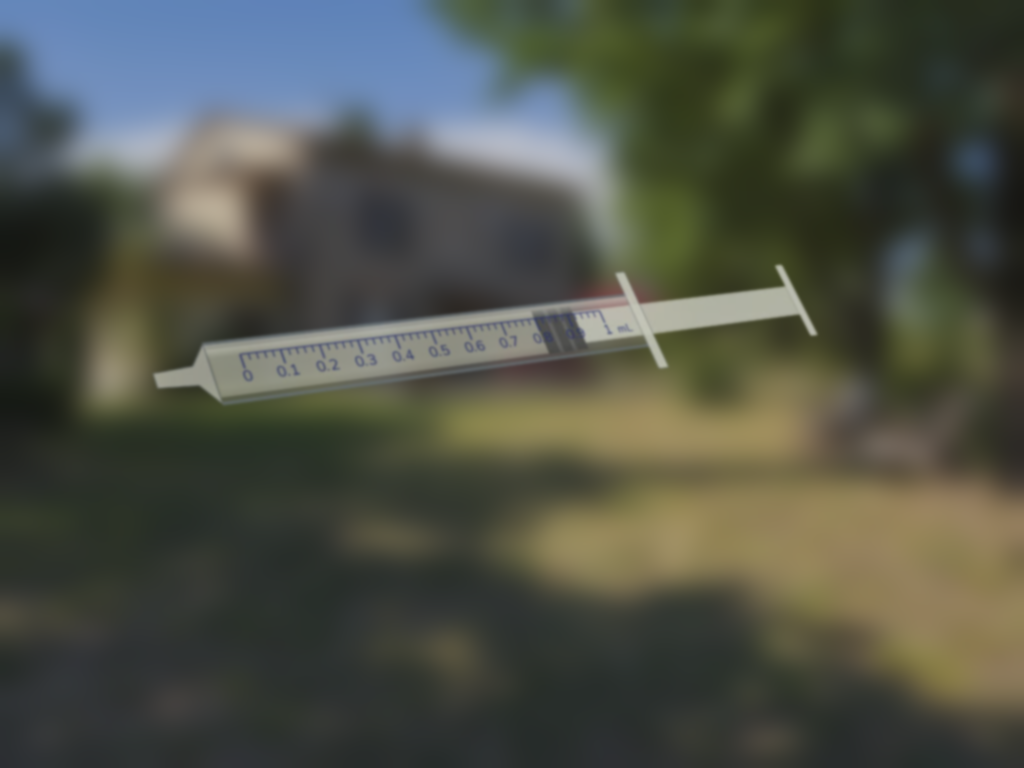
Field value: 0.8
